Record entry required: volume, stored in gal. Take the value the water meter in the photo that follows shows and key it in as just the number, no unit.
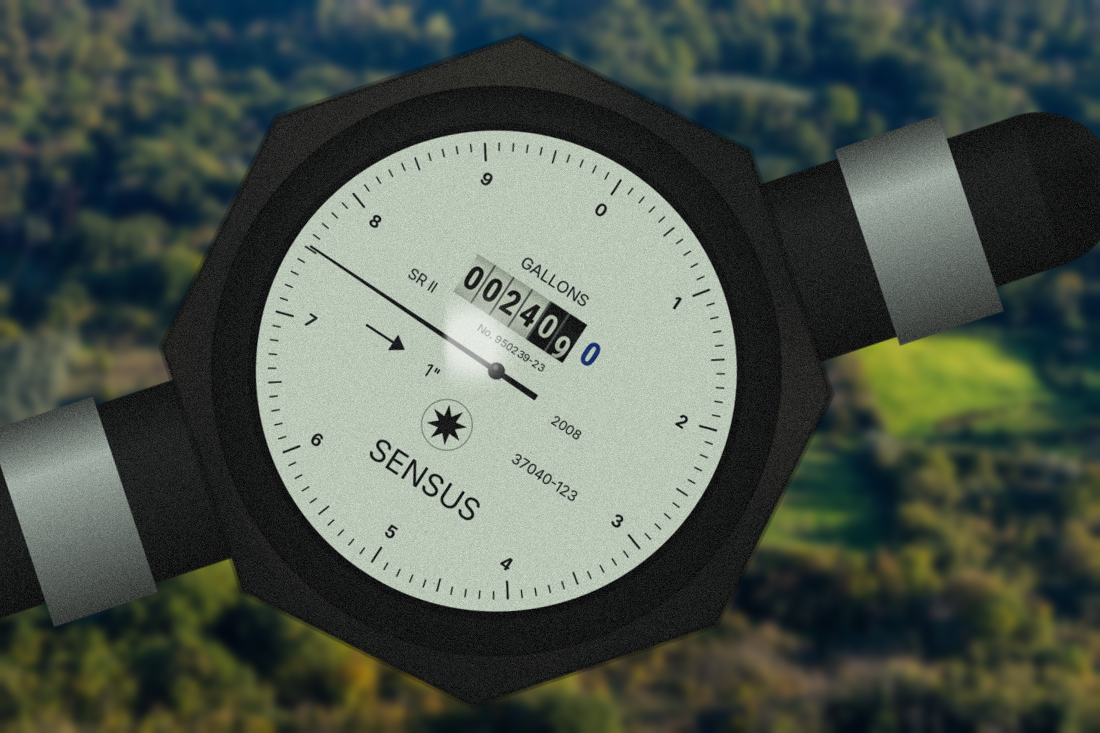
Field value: 24087.5
